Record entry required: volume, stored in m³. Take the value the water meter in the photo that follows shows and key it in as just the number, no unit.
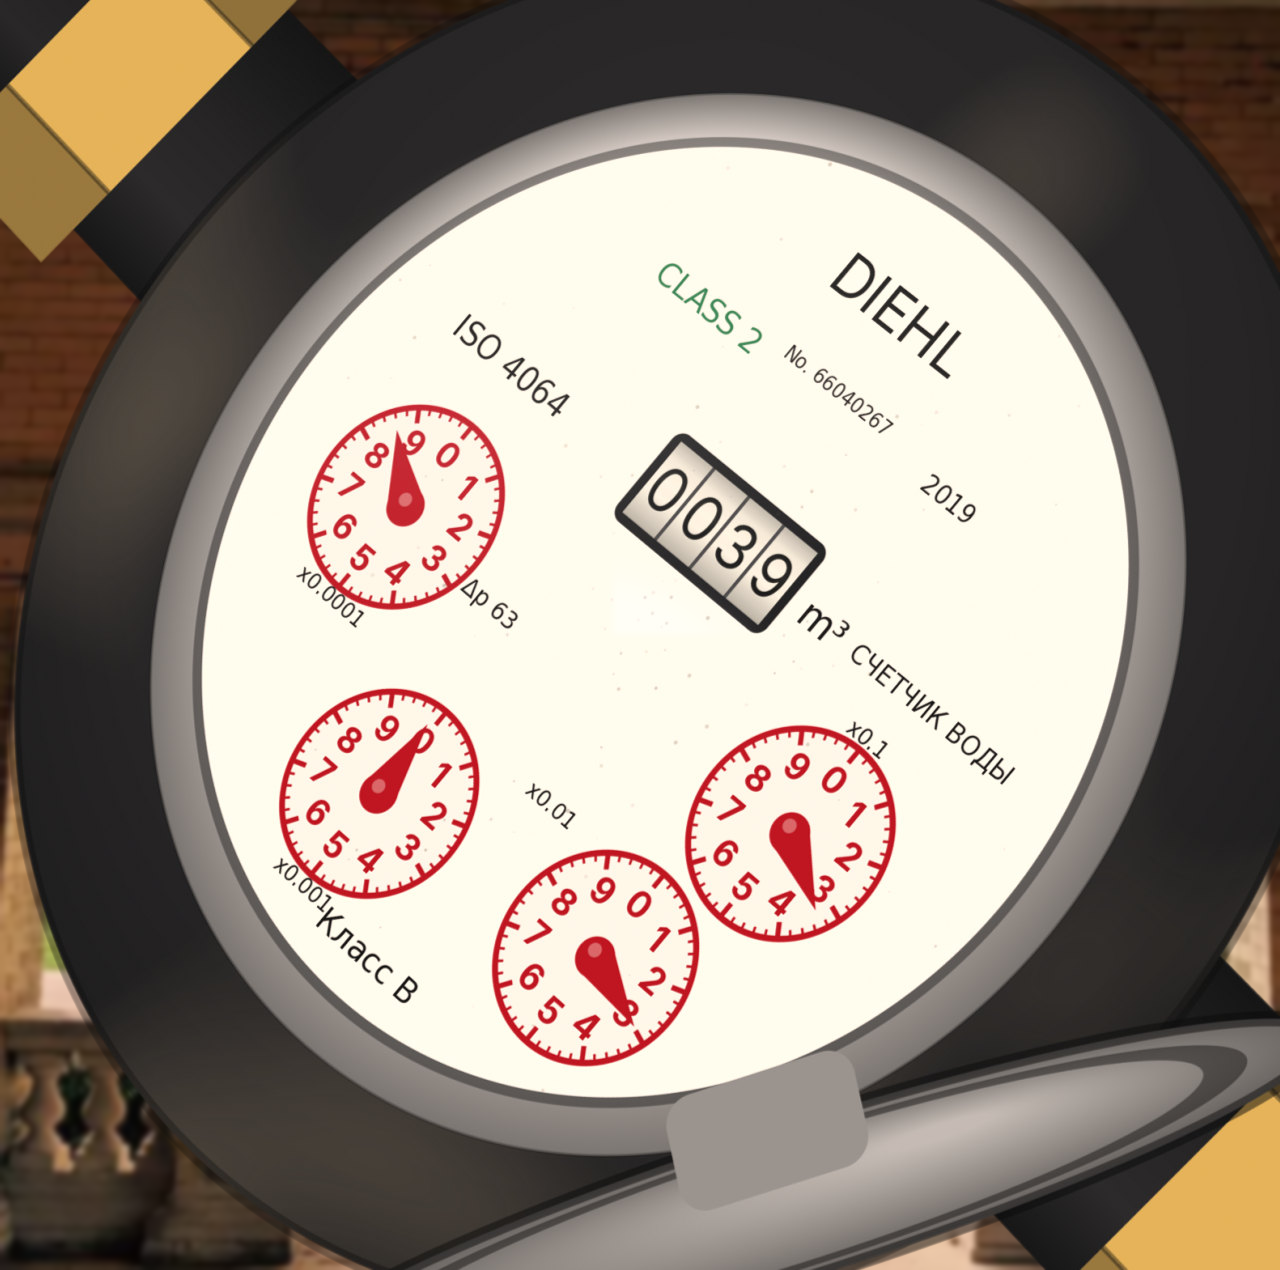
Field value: 39.3298
